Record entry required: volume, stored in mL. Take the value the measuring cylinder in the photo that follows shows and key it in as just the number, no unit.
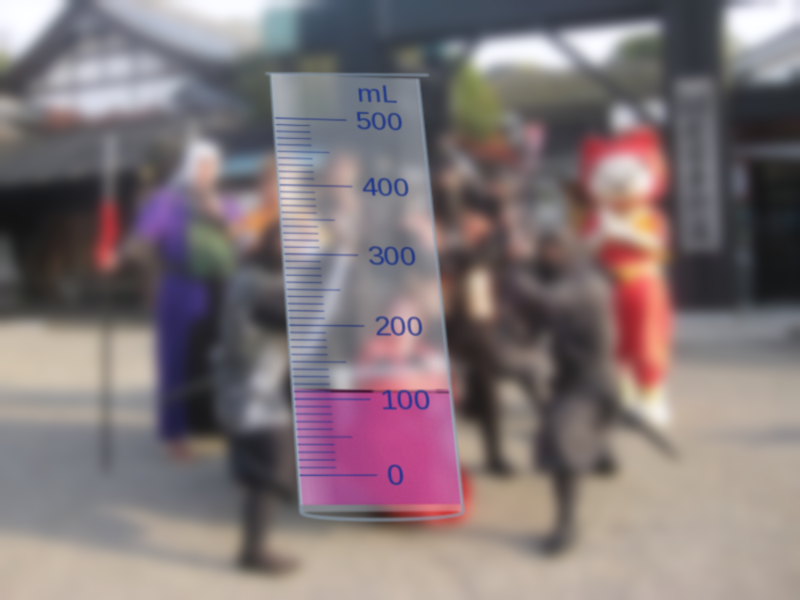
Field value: 110
